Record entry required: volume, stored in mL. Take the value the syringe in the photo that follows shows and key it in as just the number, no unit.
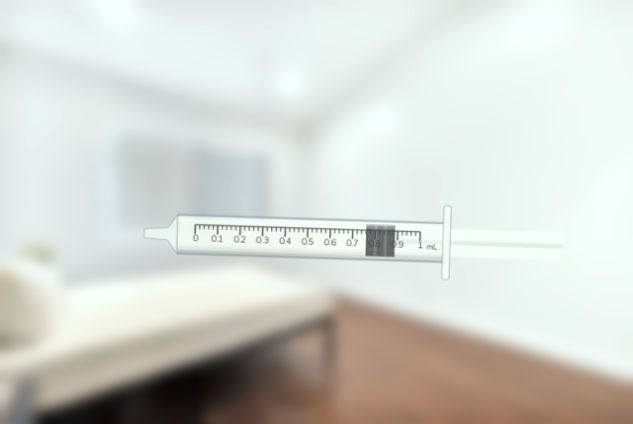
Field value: 0.76
